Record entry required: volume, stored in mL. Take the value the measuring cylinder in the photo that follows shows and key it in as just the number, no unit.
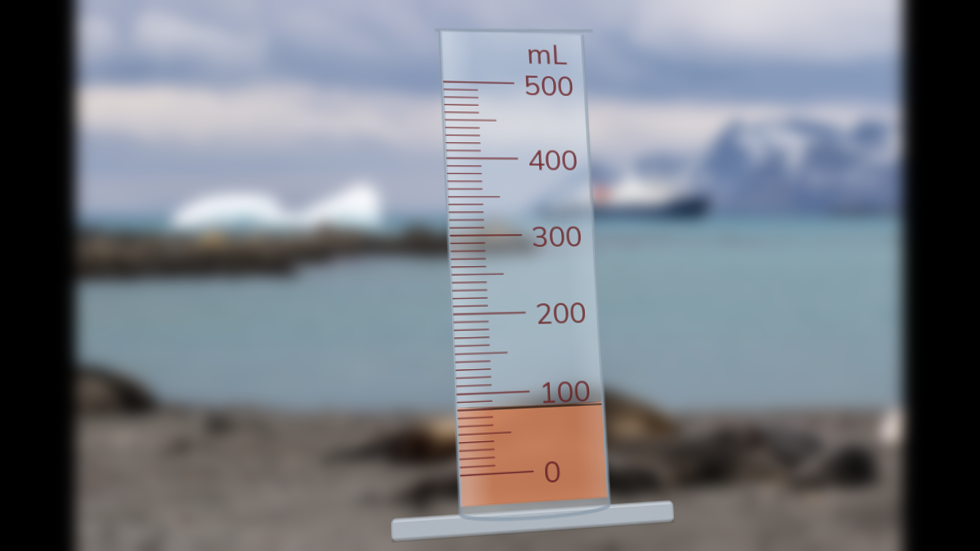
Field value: 80
